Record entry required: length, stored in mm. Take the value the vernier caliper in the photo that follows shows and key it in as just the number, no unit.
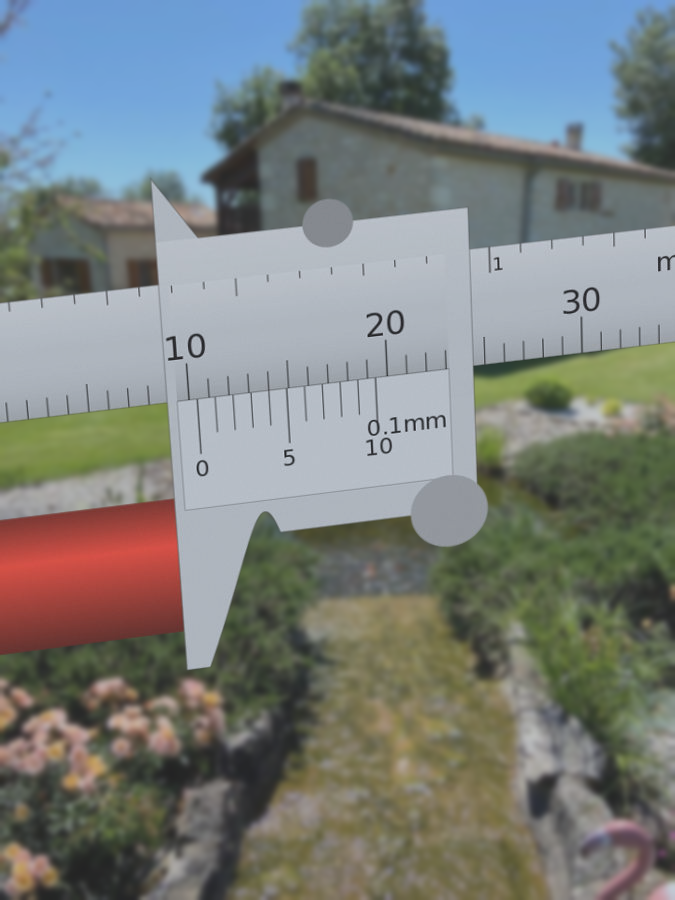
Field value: 10.4
